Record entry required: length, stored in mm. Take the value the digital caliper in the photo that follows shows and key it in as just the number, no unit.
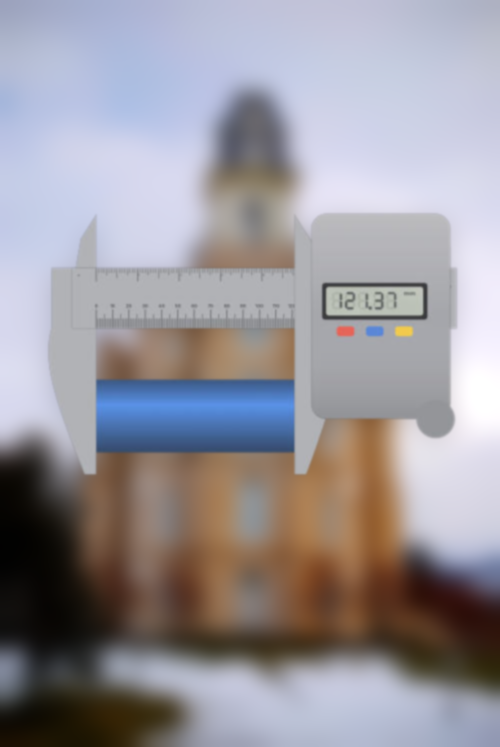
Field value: 121.37
